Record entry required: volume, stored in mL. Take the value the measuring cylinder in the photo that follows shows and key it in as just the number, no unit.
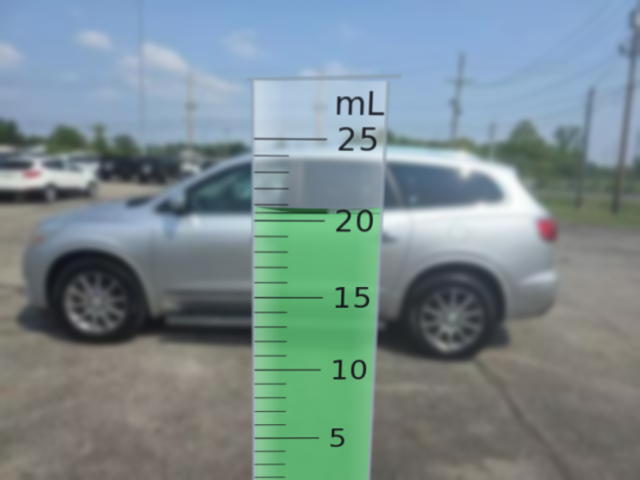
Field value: 20.5
